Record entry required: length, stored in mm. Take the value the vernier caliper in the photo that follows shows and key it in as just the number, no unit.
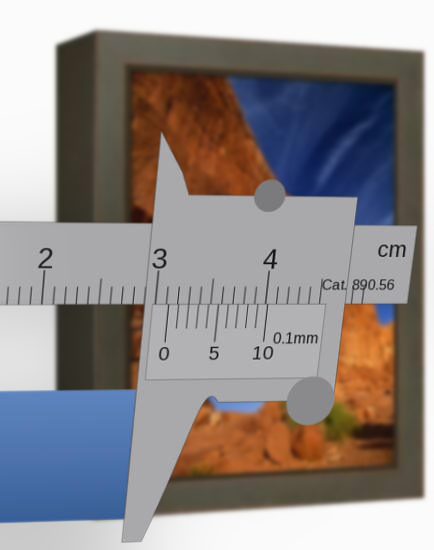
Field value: 31.2
